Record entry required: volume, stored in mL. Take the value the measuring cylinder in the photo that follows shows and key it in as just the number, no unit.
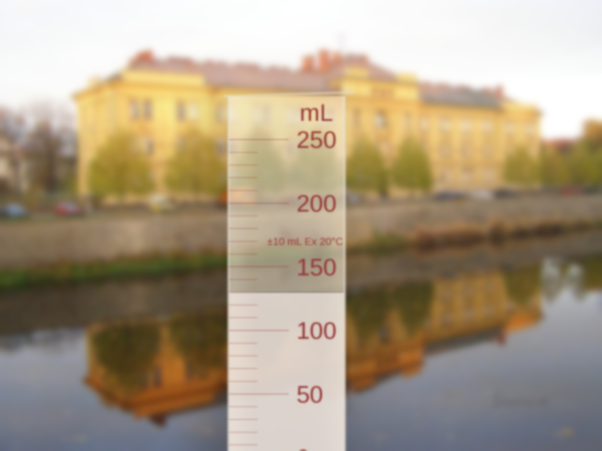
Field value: 130
